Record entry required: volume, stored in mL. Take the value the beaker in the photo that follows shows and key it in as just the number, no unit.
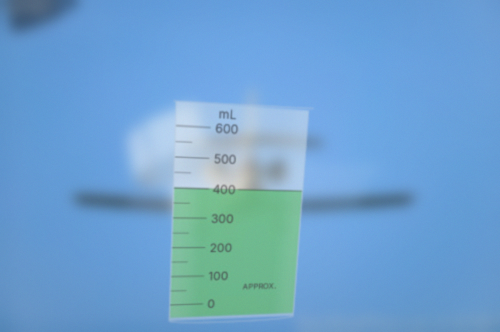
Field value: 400
